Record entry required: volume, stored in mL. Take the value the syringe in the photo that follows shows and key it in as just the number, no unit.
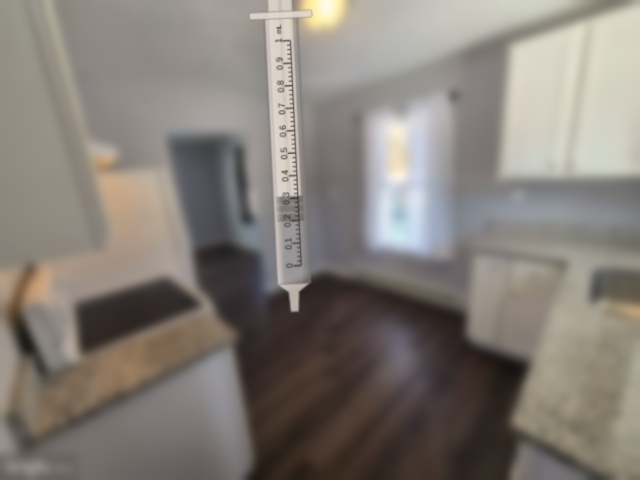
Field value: 0.2
